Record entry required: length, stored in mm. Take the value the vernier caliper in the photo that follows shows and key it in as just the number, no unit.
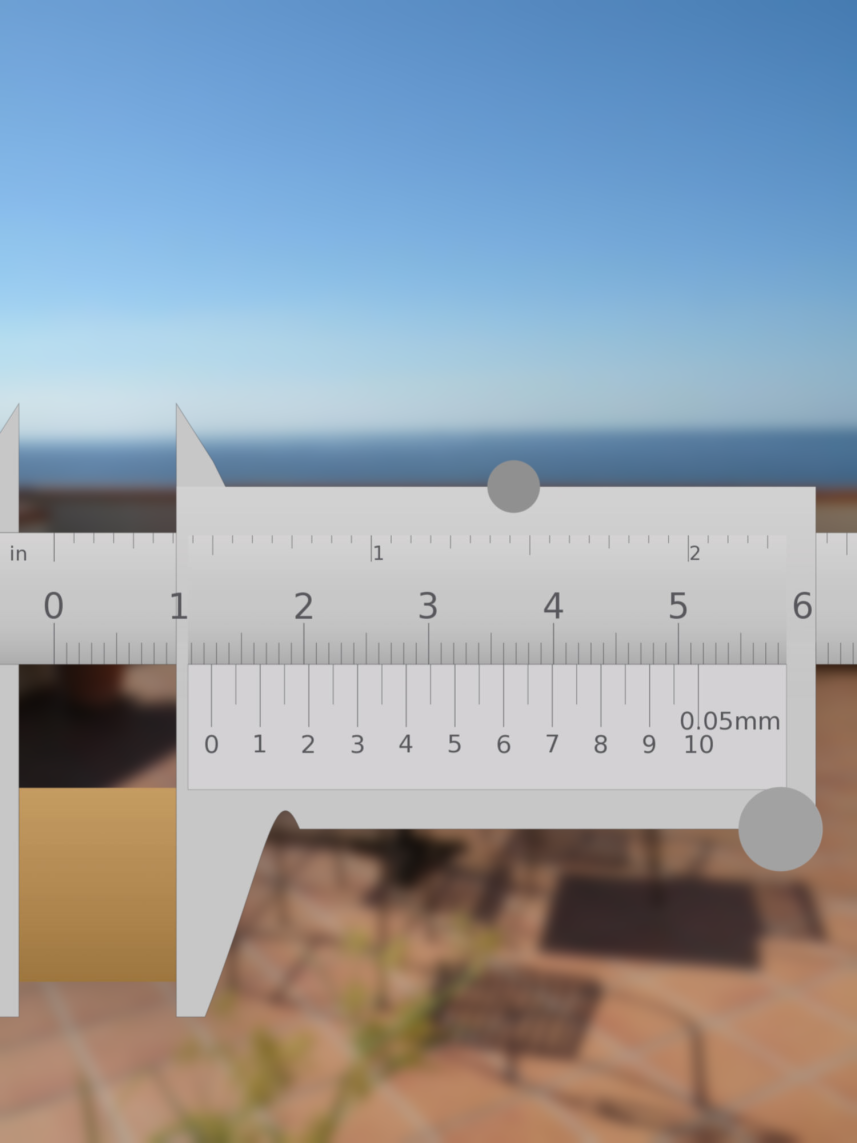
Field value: 12.6
